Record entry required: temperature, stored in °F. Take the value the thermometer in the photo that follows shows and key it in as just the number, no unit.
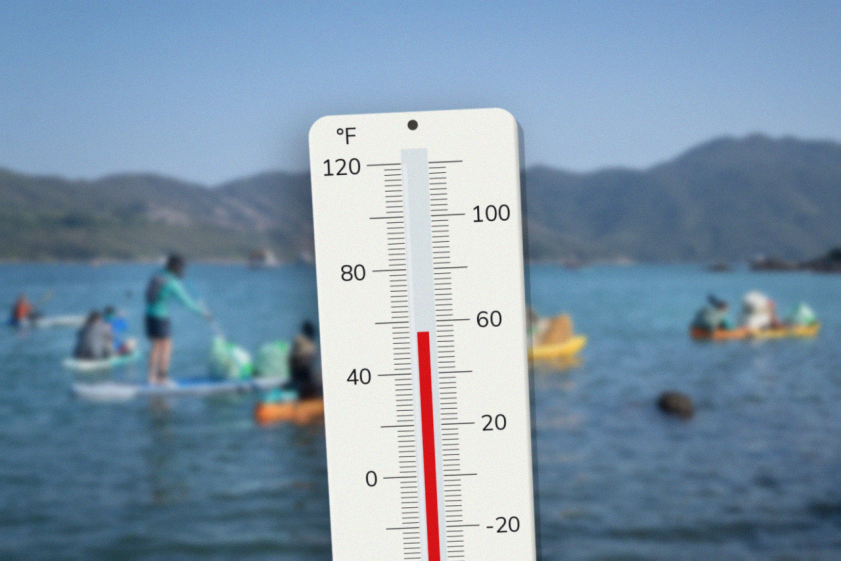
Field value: 56
